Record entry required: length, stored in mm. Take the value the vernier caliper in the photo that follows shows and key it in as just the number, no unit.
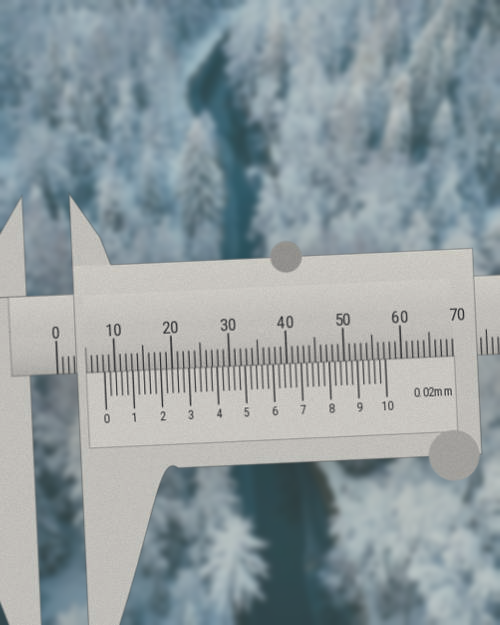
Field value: 8.2
